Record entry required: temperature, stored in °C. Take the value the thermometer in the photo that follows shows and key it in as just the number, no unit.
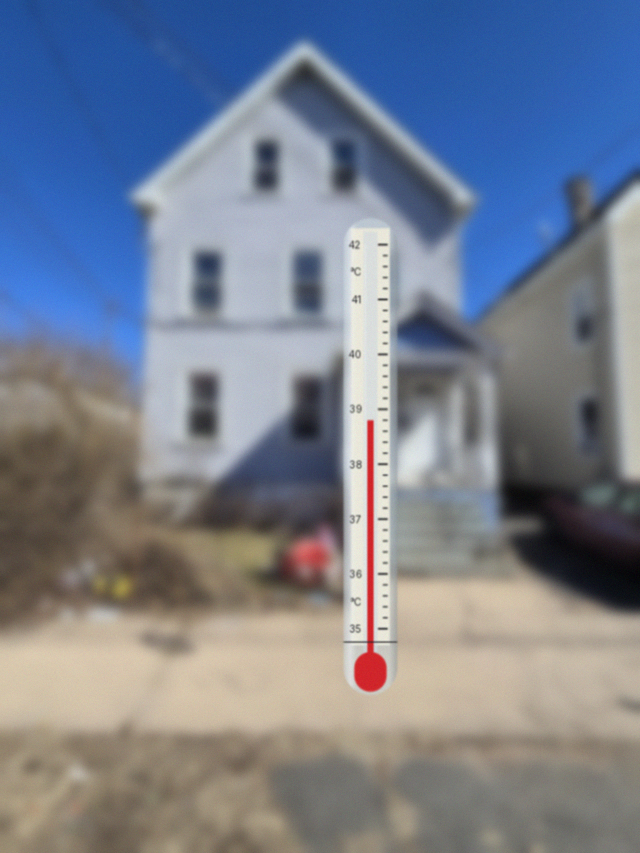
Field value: 38.8
